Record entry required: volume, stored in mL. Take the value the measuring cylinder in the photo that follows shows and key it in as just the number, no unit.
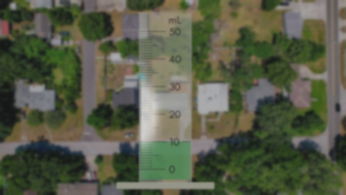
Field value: 10
